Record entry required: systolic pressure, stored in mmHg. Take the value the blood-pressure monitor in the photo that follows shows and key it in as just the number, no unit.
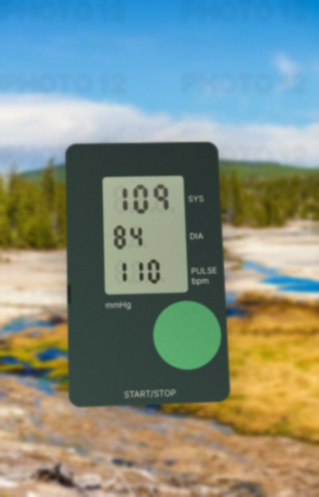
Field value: 109
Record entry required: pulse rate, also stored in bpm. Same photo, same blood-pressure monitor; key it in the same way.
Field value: 110
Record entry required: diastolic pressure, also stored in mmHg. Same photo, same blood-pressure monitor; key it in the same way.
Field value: 84
